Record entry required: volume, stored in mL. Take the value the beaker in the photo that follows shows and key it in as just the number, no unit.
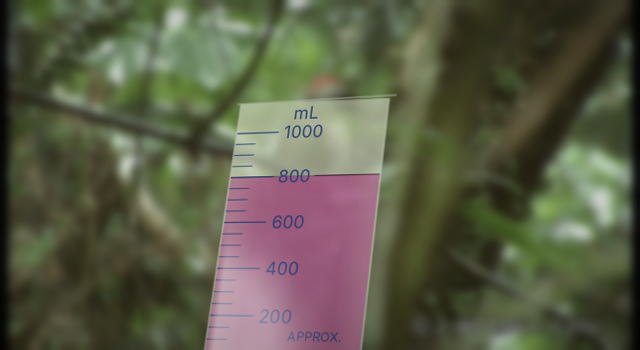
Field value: 800
